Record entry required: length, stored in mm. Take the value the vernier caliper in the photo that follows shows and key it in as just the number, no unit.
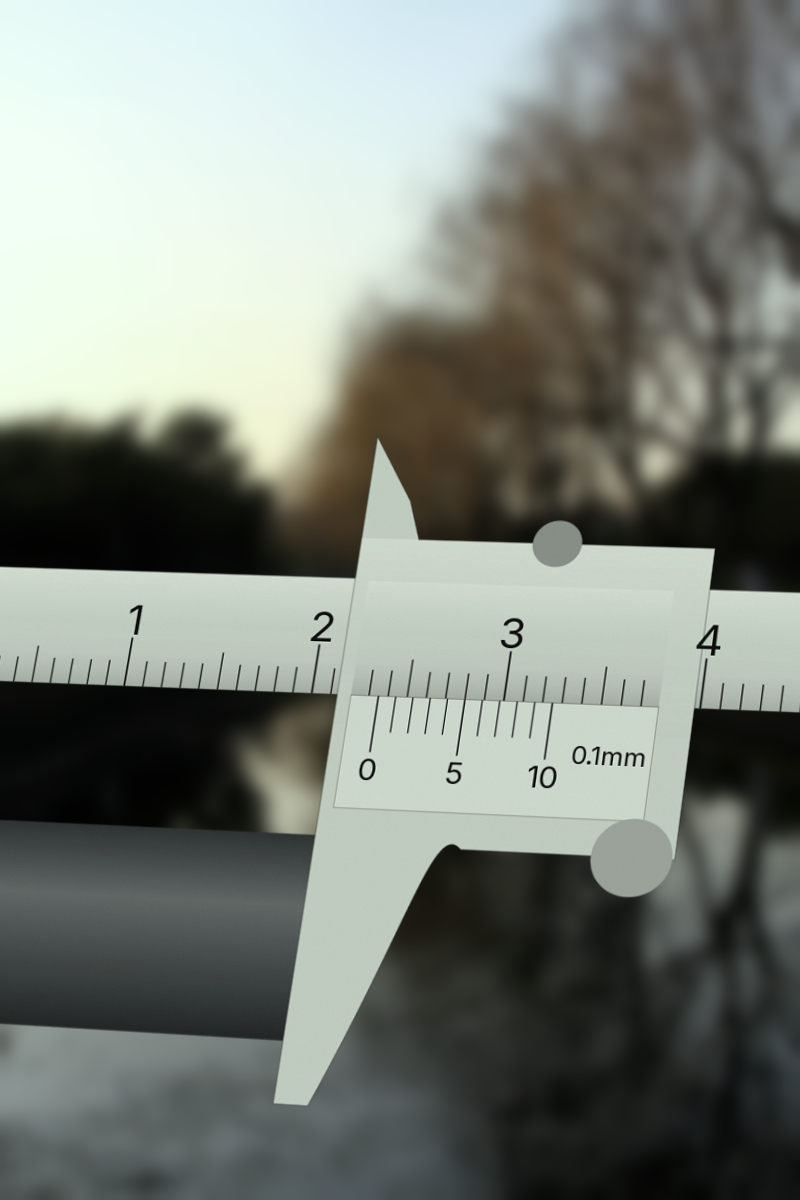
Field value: 23.5
